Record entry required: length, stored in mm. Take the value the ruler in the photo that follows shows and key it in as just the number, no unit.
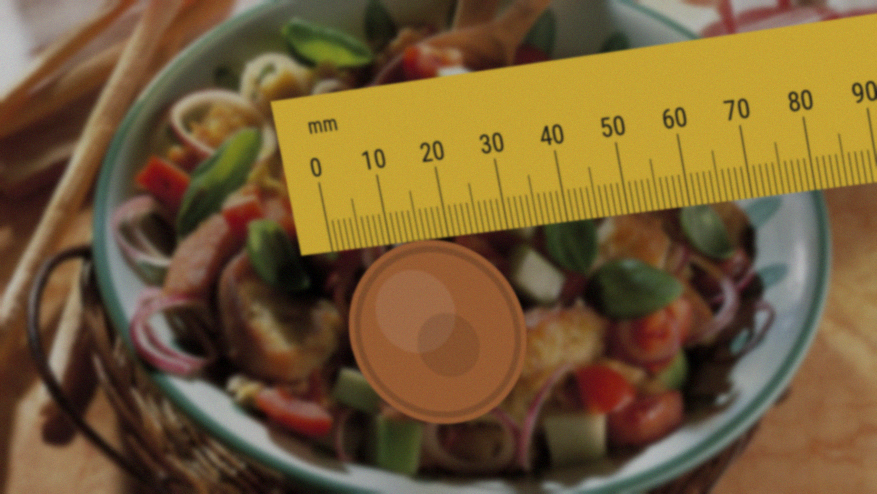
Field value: 30
